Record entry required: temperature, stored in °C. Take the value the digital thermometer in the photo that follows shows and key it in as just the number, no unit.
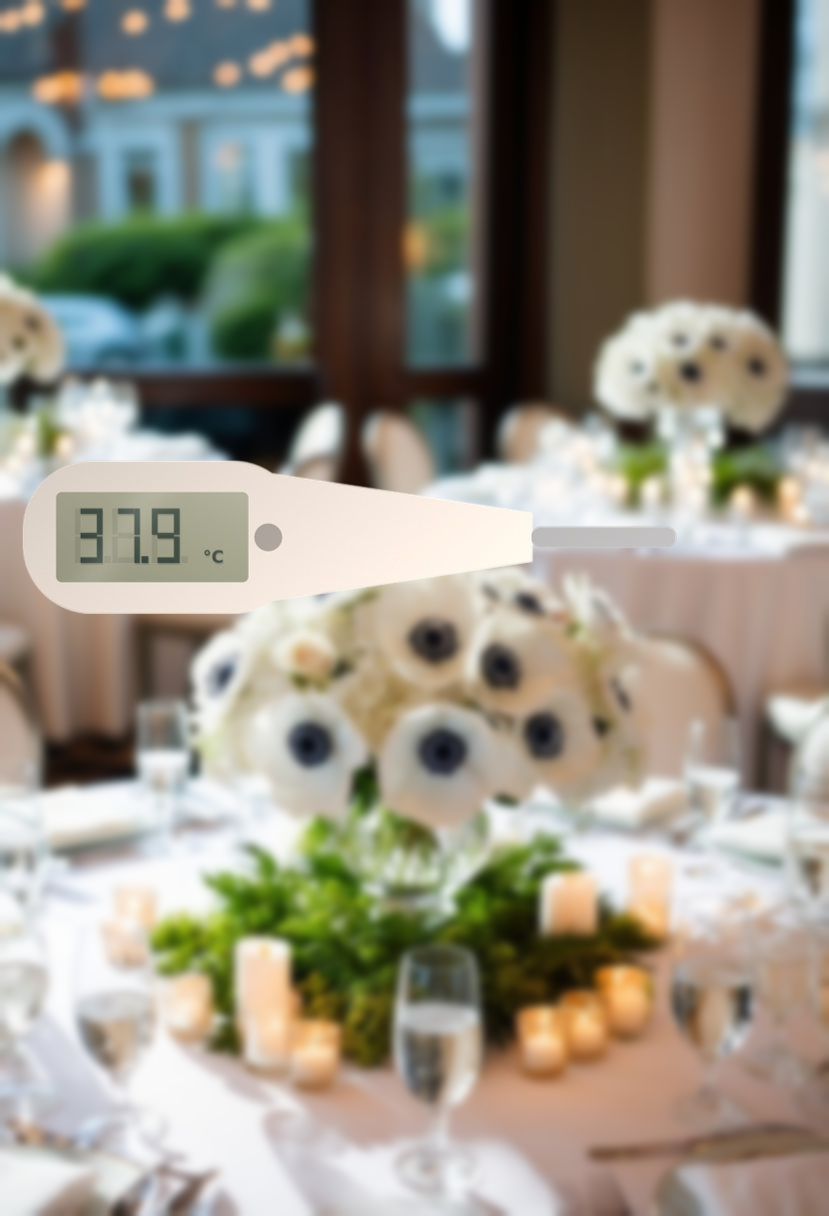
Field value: 37.9
